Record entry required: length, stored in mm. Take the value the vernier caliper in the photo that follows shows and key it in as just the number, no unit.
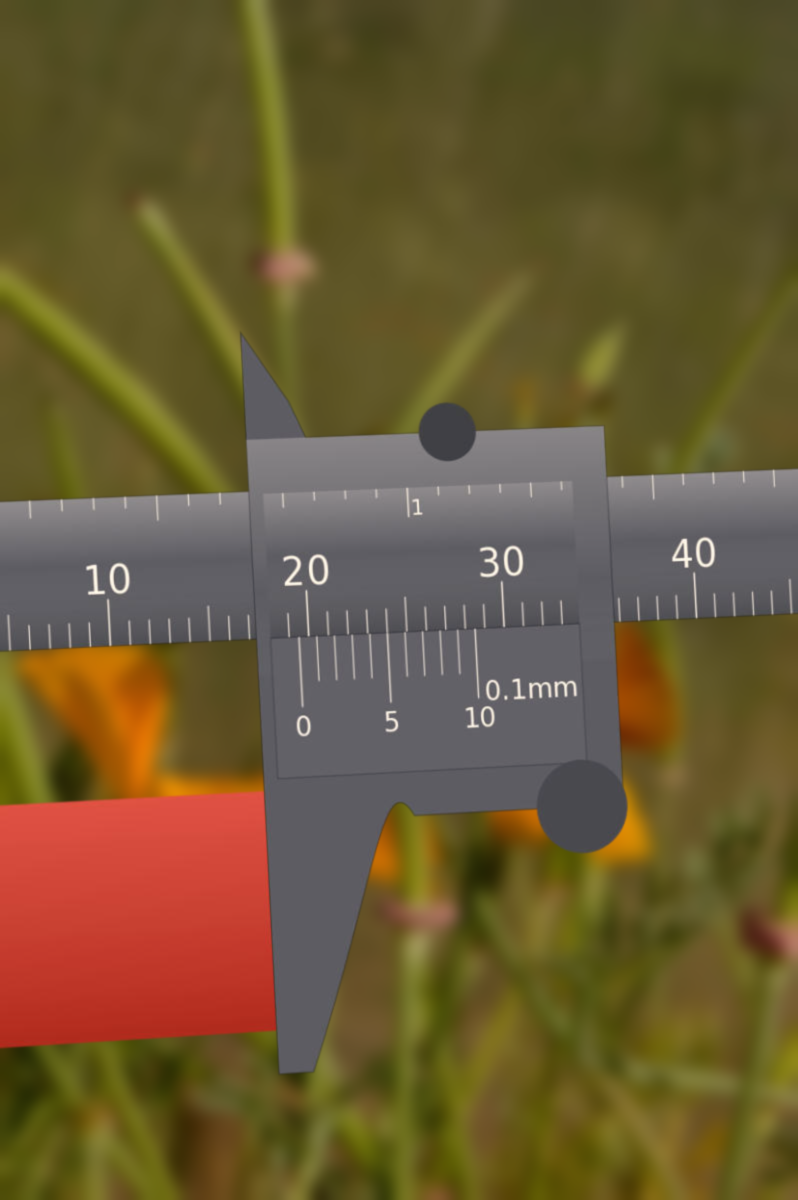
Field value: 19.5
